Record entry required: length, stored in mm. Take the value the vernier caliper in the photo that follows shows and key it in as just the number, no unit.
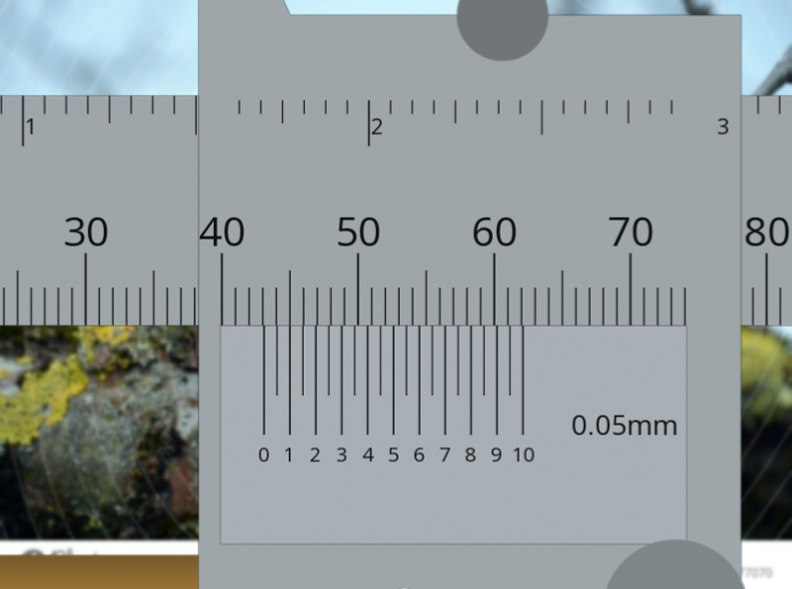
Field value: 43.1
